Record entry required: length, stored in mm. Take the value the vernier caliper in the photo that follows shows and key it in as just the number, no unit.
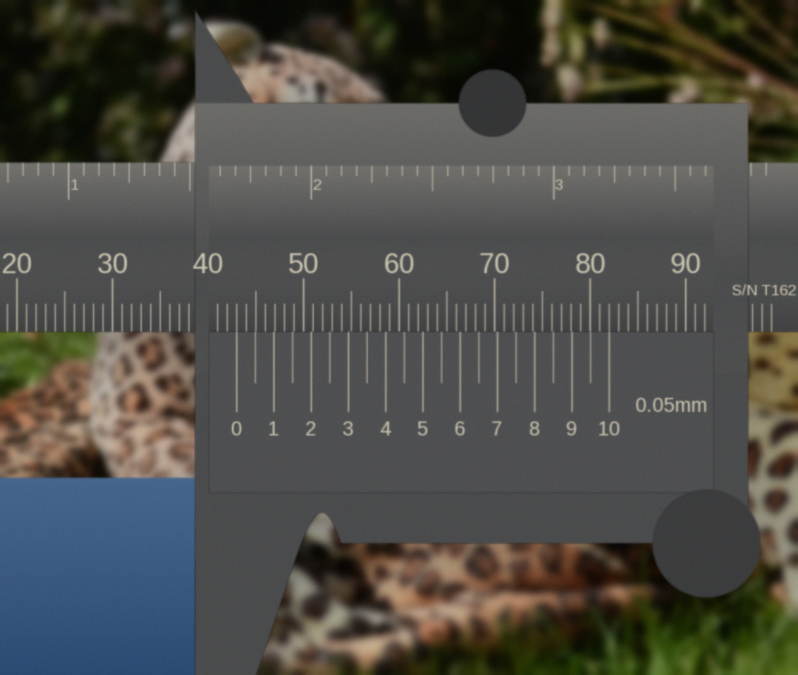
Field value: 43.0
